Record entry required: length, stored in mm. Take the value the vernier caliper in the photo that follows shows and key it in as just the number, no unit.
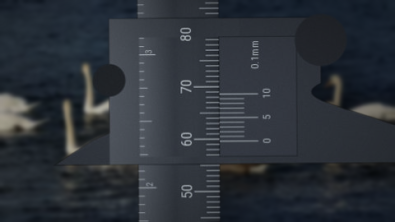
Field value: 59.6
